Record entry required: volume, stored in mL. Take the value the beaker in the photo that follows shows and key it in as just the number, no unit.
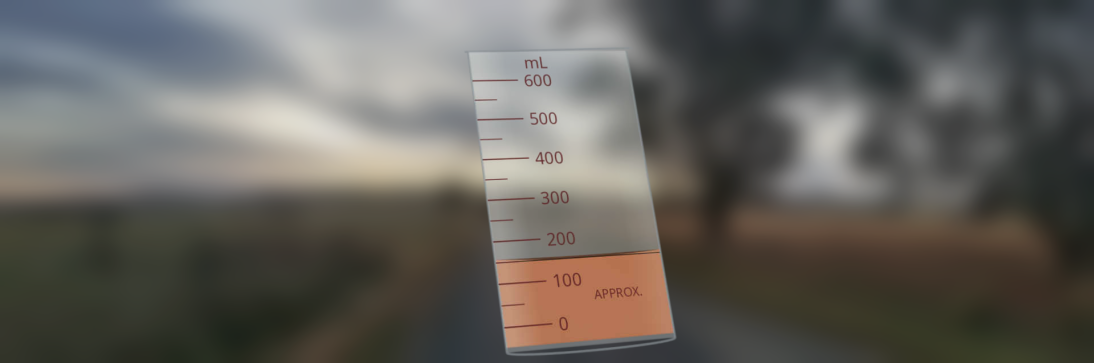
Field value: 150
